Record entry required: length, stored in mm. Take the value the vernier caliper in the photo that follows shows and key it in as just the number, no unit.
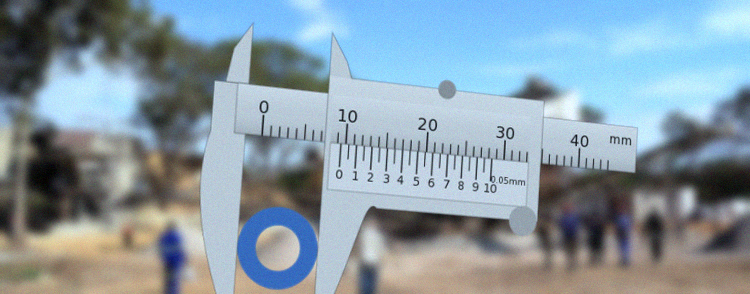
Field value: 9.4
